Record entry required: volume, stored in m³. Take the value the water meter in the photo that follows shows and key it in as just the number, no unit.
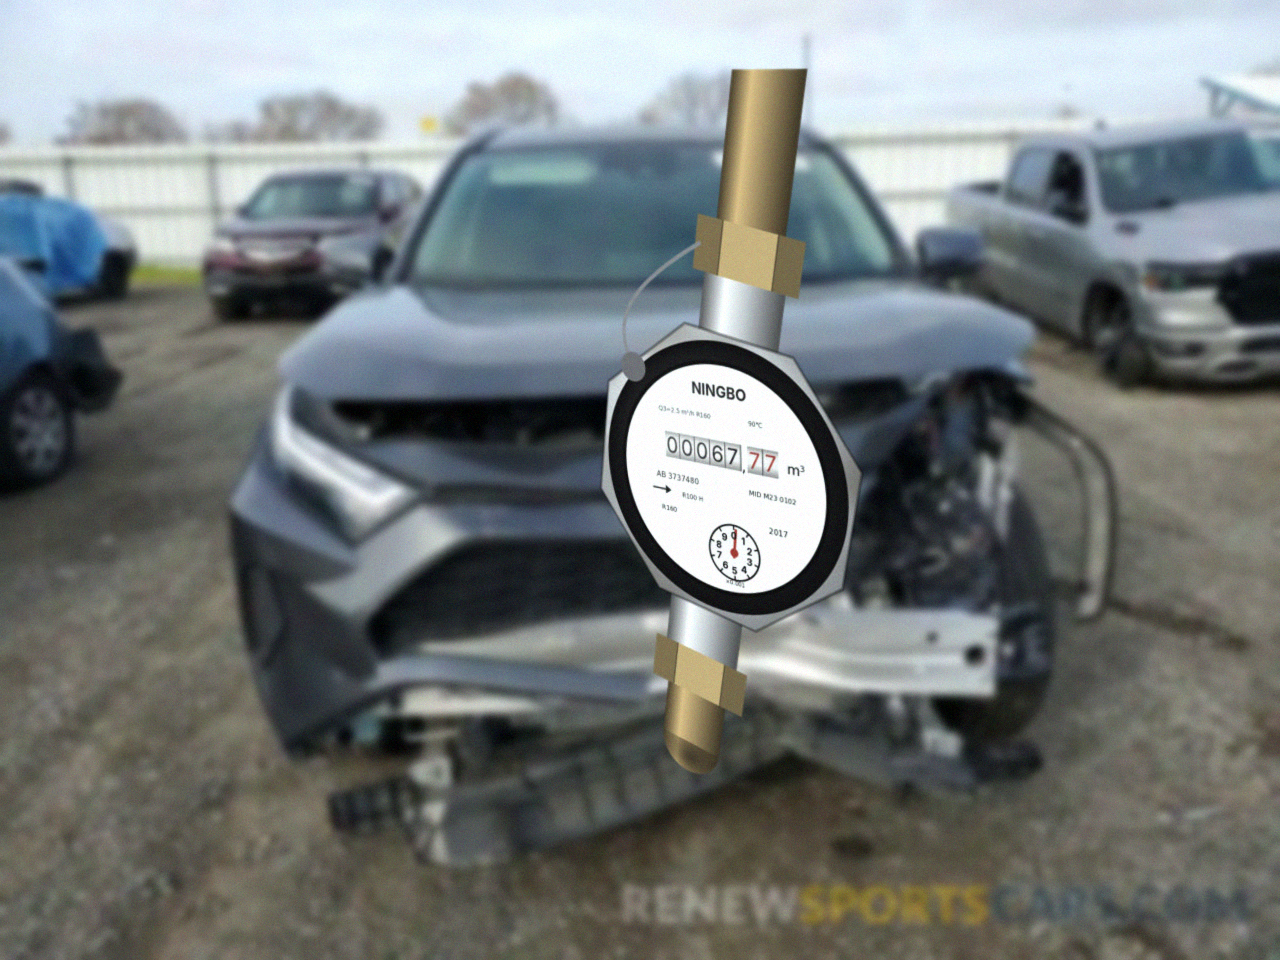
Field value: 67.770
